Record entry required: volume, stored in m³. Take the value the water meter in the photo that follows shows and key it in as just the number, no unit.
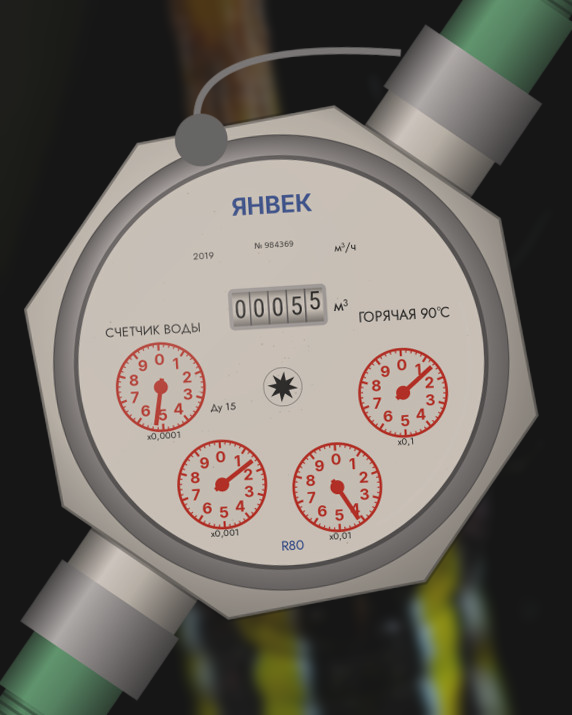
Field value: 55.1415
